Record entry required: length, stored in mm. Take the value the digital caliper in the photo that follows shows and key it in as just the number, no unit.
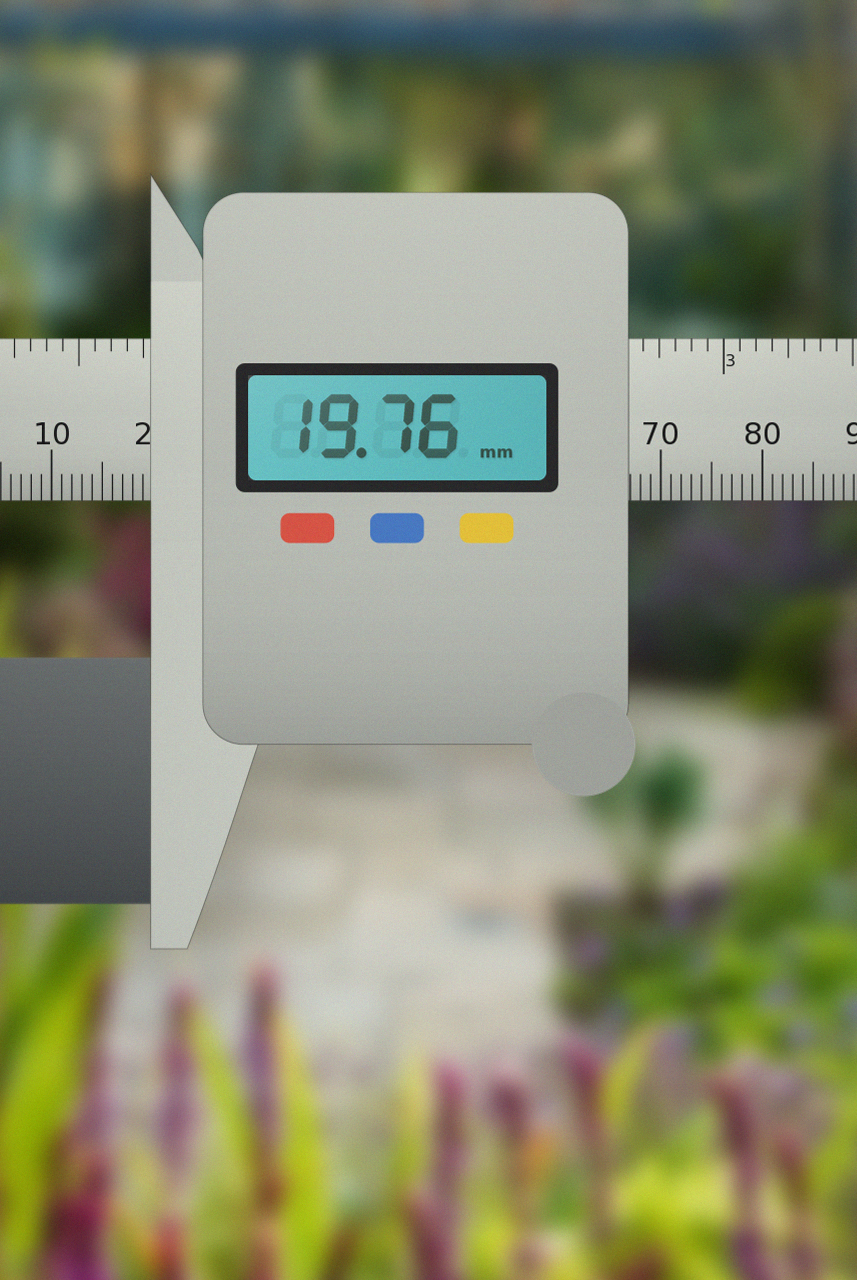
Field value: 19.76
